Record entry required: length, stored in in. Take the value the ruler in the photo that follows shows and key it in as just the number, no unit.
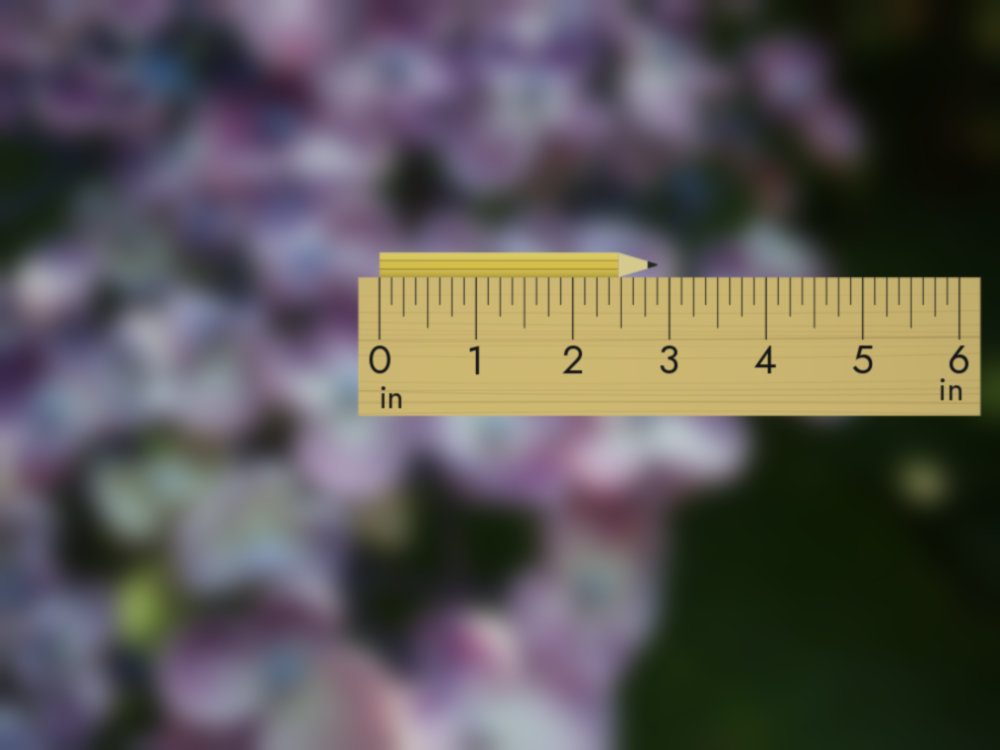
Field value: 2.875
